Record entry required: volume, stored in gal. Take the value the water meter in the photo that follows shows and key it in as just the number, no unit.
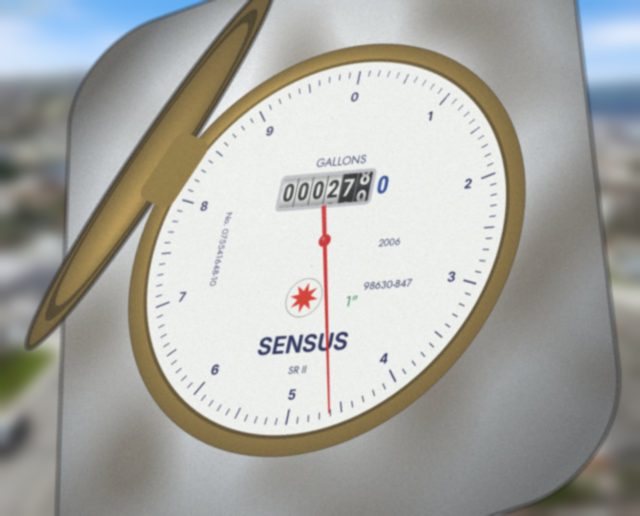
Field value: 2784.6
